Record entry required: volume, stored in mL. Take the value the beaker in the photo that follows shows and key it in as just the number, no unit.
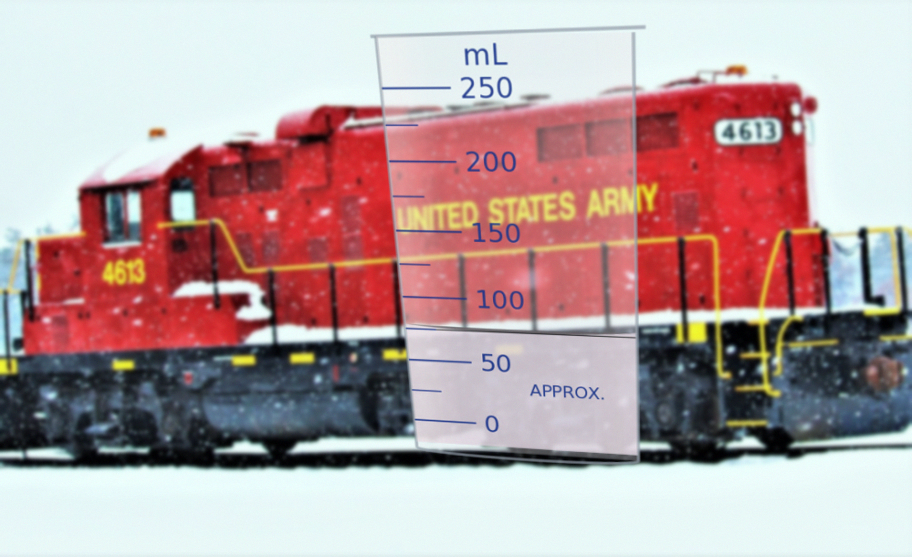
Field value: 75
